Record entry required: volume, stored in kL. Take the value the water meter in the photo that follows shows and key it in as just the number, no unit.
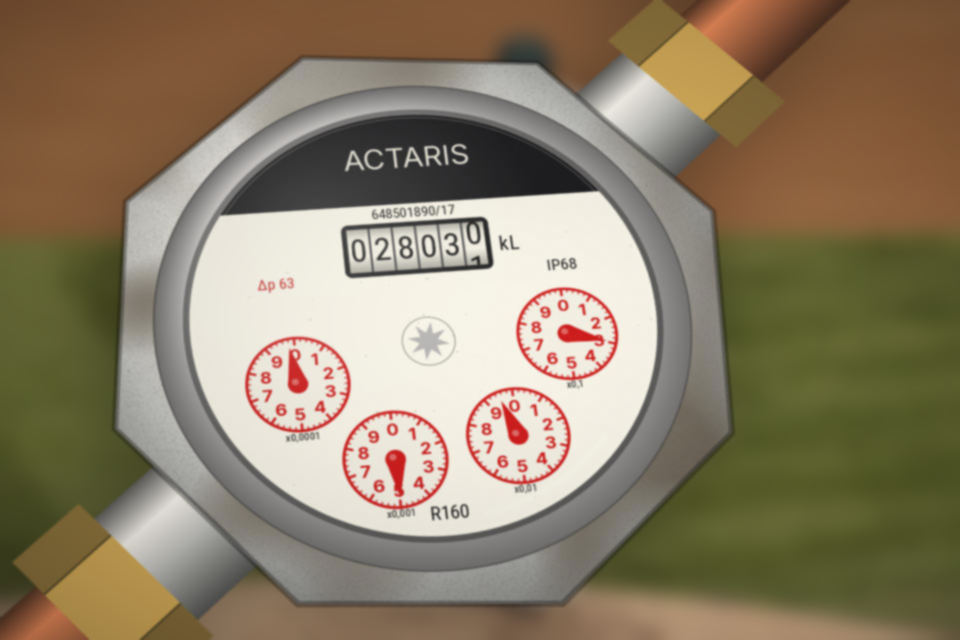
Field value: 28030.2949
